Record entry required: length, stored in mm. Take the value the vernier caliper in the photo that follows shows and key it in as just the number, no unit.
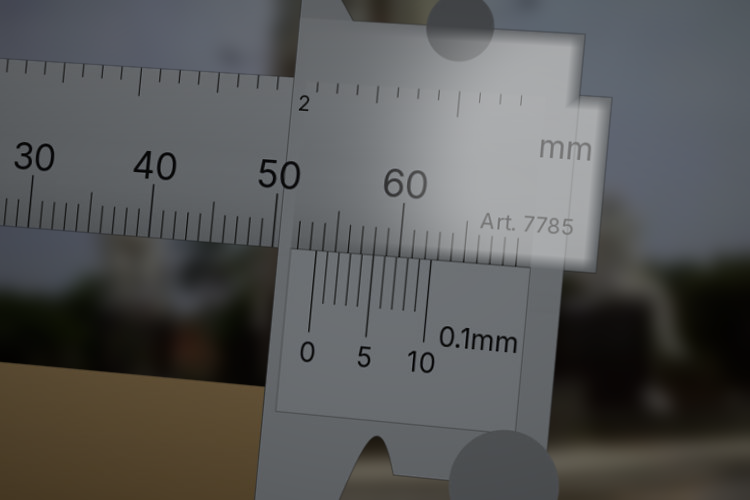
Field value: 53.5
